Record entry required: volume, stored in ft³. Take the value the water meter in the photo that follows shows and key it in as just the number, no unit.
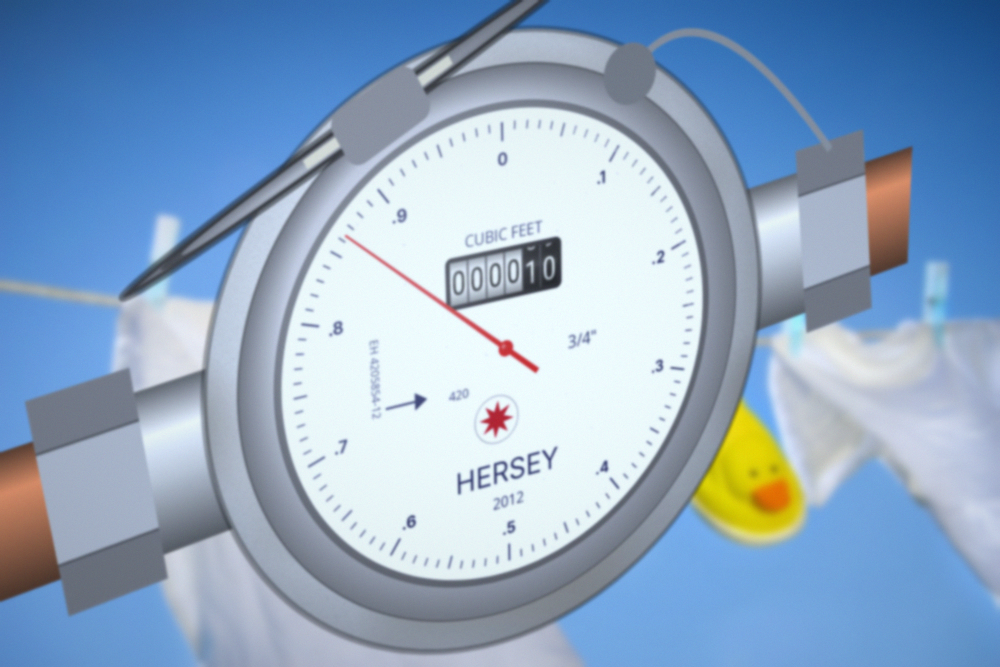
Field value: 9.86
